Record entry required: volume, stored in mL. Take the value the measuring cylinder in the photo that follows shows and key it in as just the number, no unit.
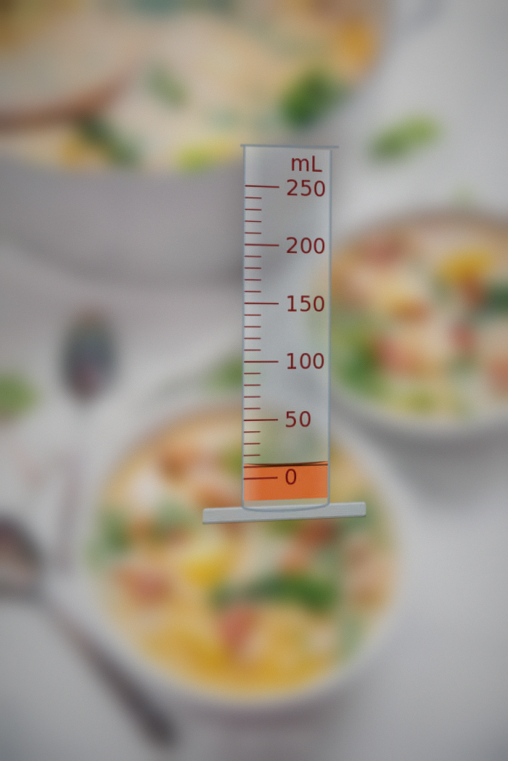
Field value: 10
